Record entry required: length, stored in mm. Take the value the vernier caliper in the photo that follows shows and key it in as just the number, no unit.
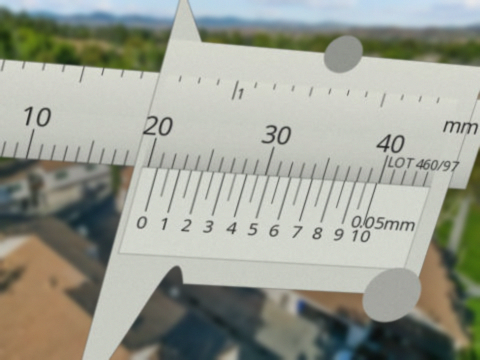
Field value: 20.8
